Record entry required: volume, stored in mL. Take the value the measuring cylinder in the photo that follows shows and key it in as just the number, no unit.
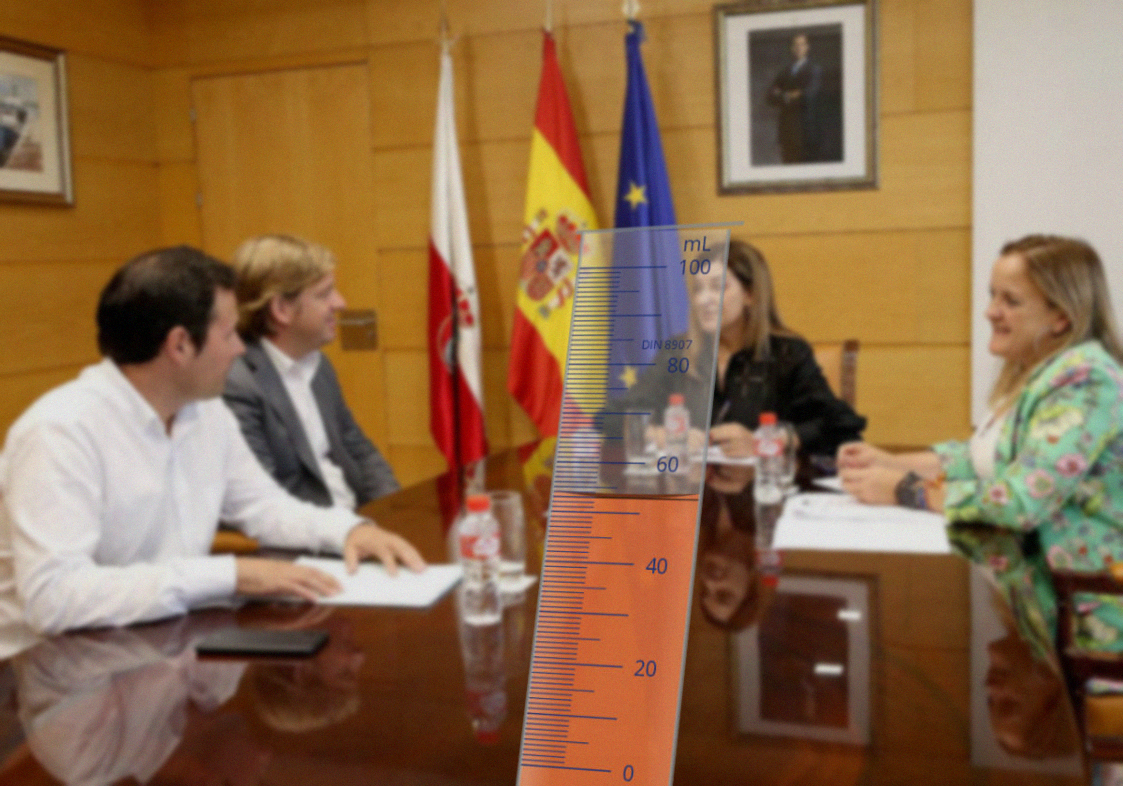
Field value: 53
